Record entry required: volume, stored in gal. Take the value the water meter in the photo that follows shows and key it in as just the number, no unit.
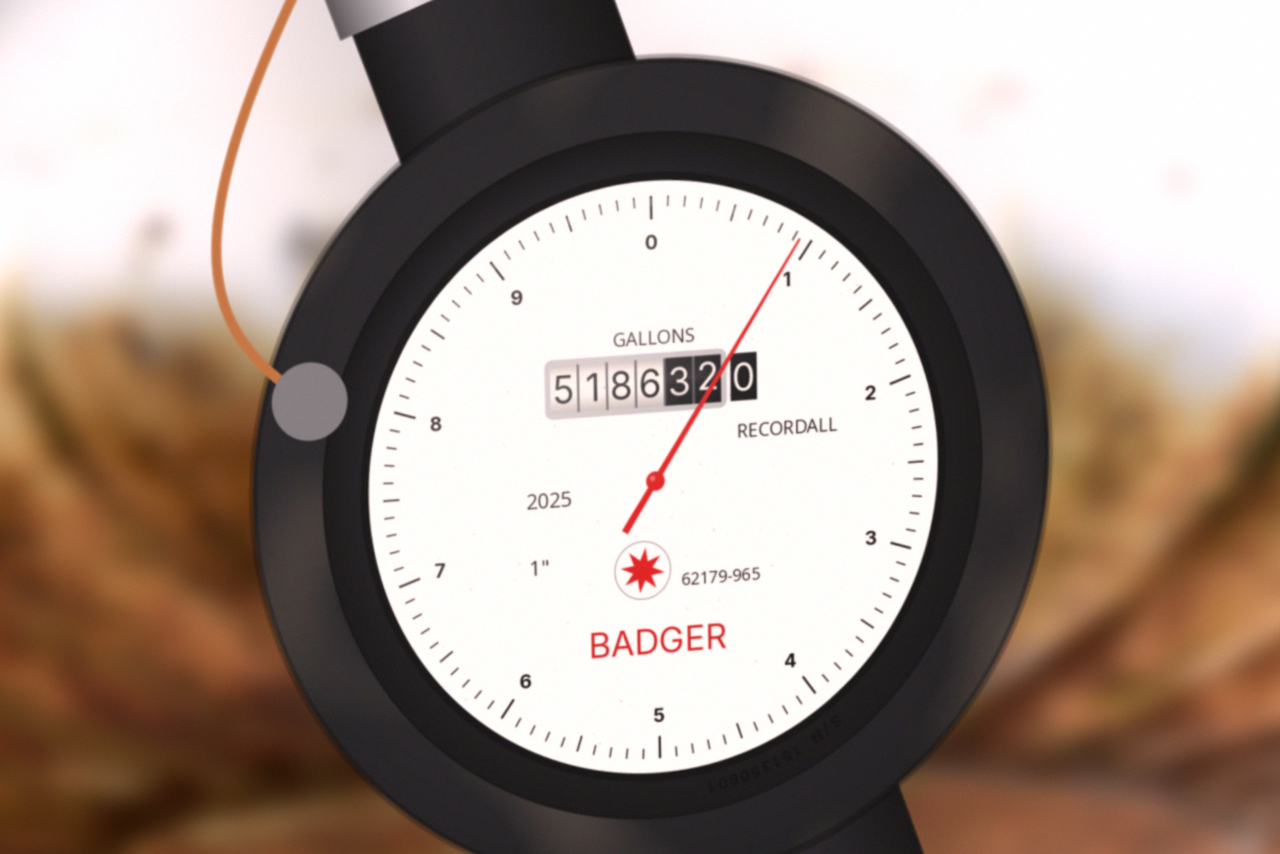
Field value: 5186320.9
